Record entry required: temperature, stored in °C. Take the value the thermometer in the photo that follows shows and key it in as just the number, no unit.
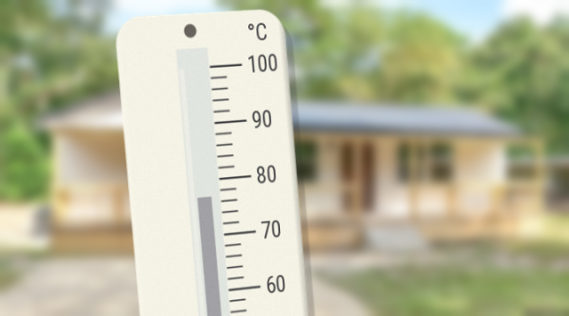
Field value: 77
